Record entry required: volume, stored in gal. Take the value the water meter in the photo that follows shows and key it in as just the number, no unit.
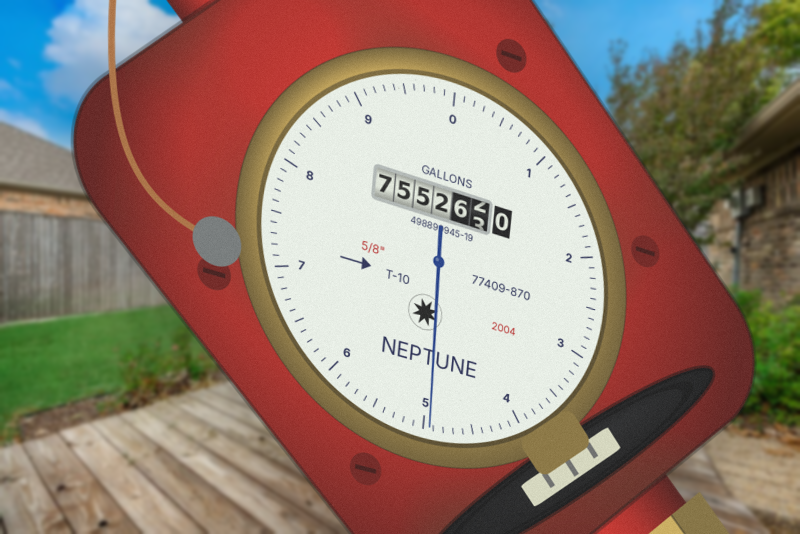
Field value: 7552624.9
